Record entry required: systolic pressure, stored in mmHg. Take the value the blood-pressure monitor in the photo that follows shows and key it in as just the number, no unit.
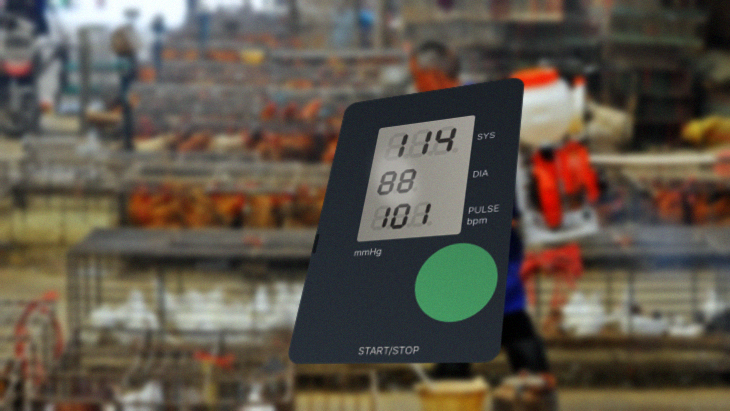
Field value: 114
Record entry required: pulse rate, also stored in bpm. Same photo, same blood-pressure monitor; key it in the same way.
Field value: 101
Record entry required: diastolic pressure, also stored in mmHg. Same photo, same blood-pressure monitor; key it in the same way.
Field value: 88
